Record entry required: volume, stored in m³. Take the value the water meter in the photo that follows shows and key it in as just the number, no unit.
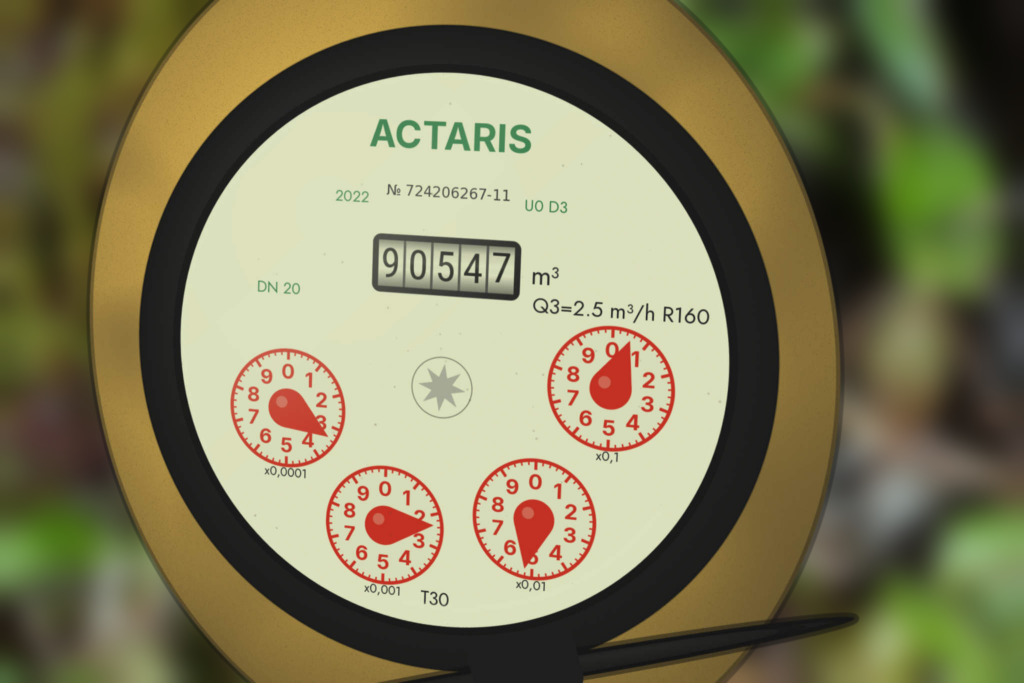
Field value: 90547.0523
